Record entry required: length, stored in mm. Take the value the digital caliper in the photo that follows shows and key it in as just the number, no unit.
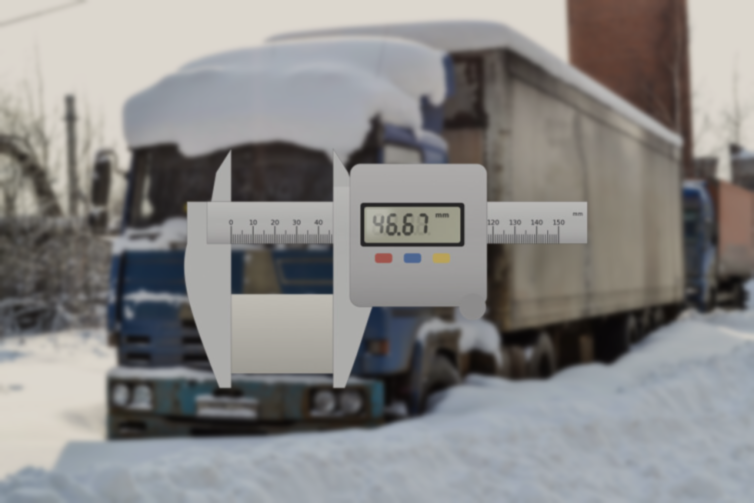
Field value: 46.67
